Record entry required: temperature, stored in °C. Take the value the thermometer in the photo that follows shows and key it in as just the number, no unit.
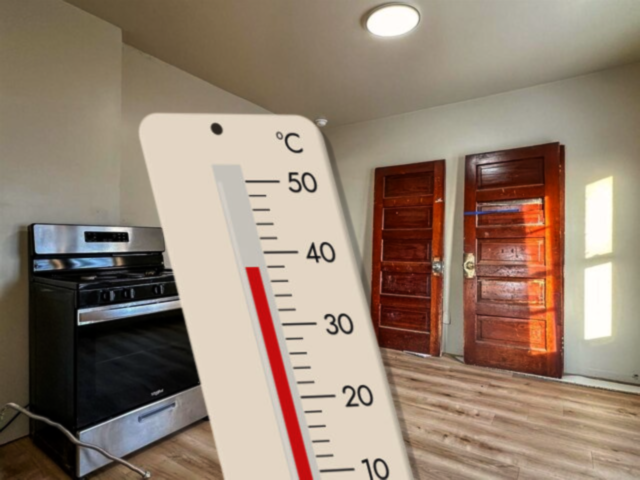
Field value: 38
